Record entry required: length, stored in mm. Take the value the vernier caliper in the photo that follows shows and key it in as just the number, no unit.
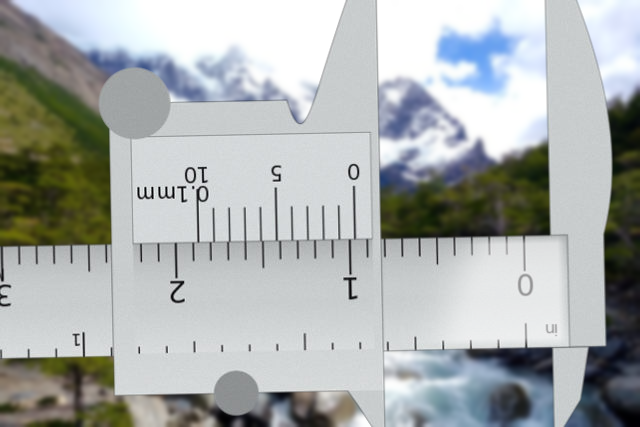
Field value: 9.7
